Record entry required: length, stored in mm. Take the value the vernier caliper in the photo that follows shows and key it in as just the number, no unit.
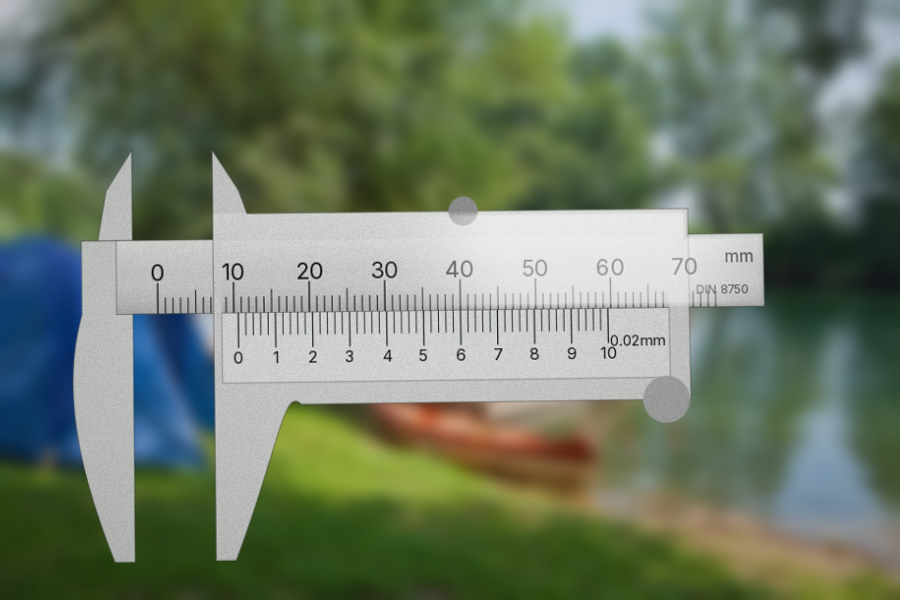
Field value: 10.6
